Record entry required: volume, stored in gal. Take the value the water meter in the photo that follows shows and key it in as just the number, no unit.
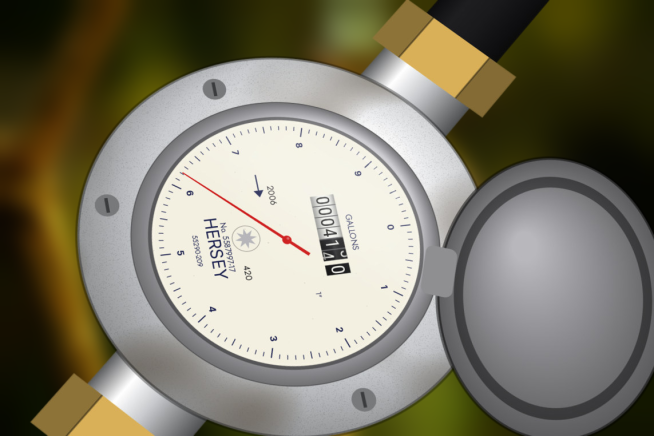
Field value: 4136.2
